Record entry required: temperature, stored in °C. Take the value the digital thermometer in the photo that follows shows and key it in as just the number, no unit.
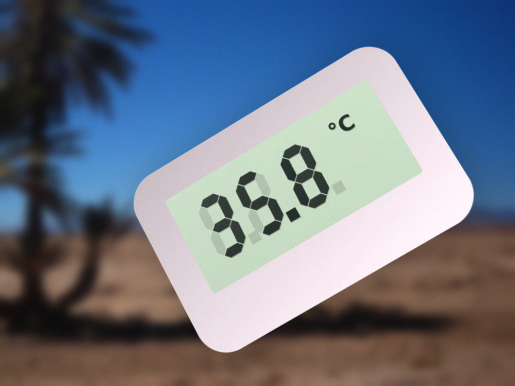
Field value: 35.8
